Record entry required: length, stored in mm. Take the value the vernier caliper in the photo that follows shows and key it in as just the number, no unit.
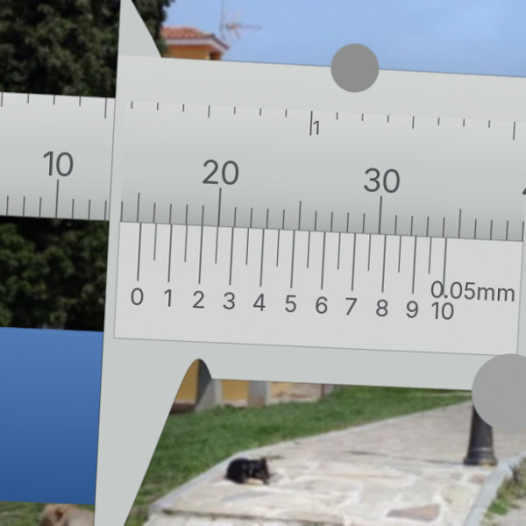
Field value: 15.2
